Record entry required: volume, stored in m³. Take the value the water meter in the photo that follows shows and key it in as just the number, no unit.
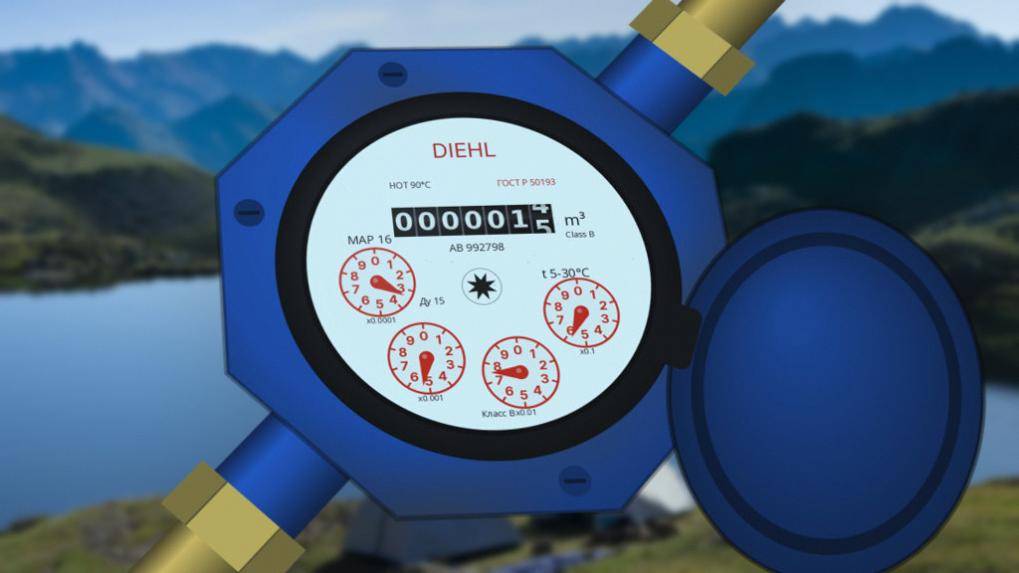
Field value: 14.5753
